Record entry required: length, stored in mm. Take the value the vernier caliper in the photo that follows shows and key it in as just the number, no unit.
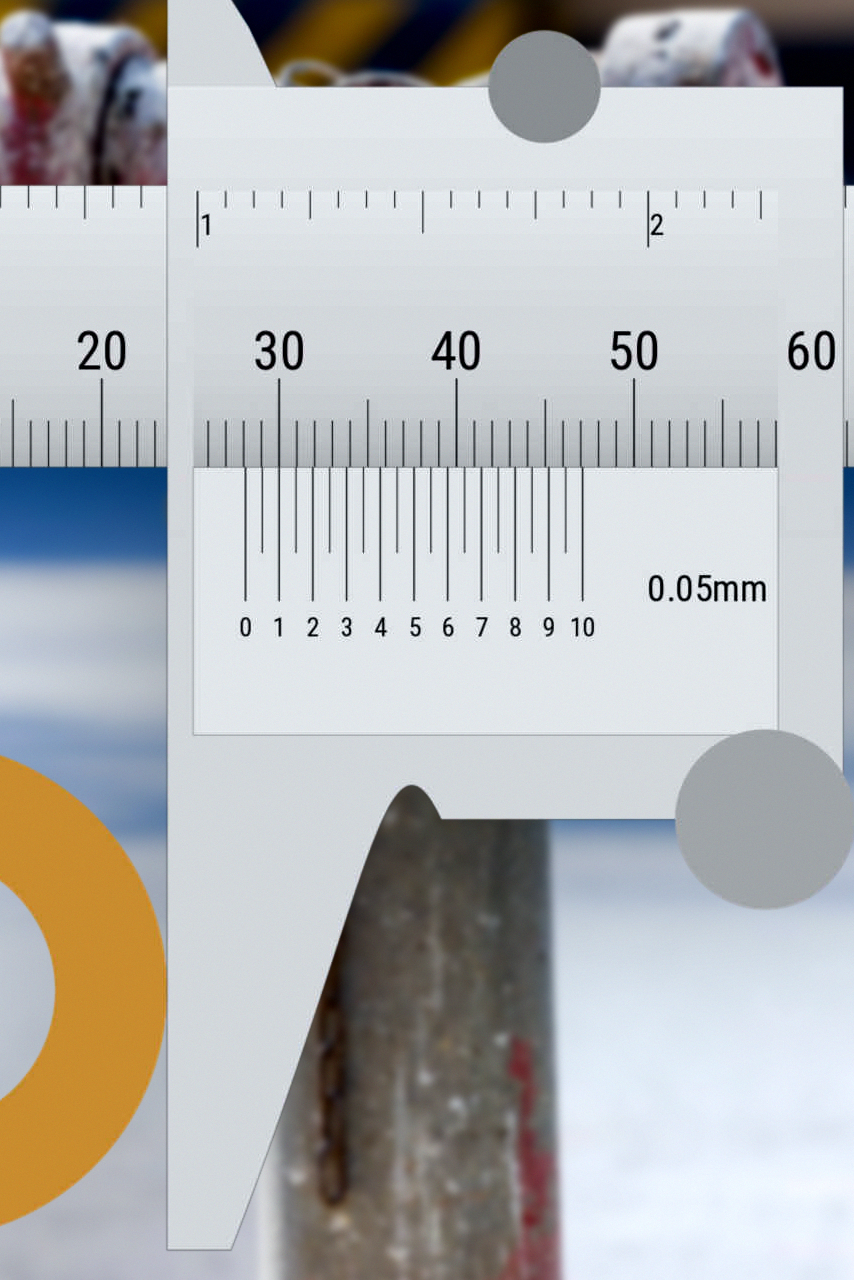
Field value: 28.1
